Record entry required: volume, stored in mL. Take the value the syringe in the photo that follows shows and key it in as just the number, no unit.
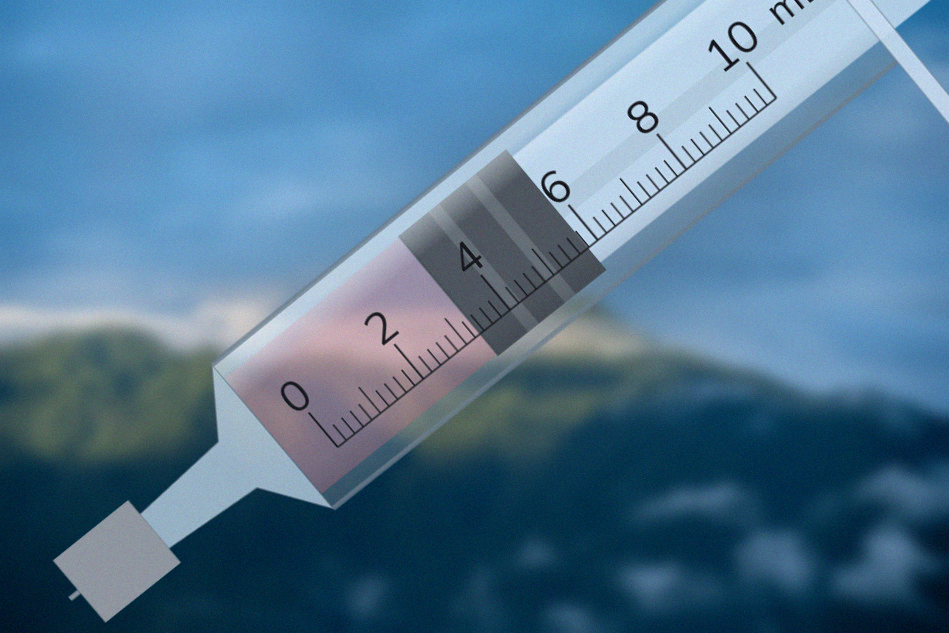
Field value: 3.3
